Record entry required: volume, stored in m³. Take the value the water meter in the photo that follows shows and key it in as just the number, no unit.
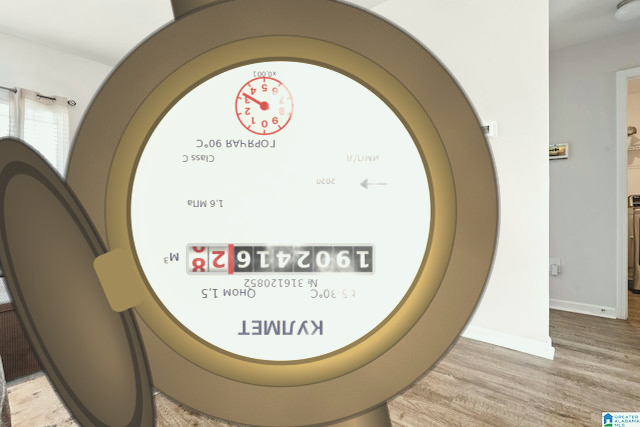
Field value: 1902416.283
